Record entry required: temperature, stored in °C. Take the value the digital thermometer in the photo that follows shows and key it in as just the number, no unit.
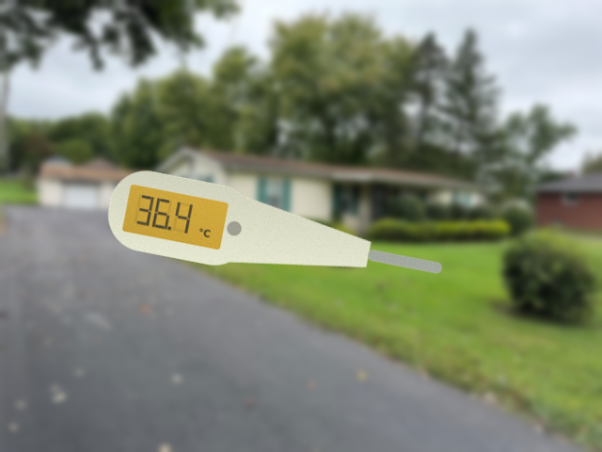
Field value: 36.4
